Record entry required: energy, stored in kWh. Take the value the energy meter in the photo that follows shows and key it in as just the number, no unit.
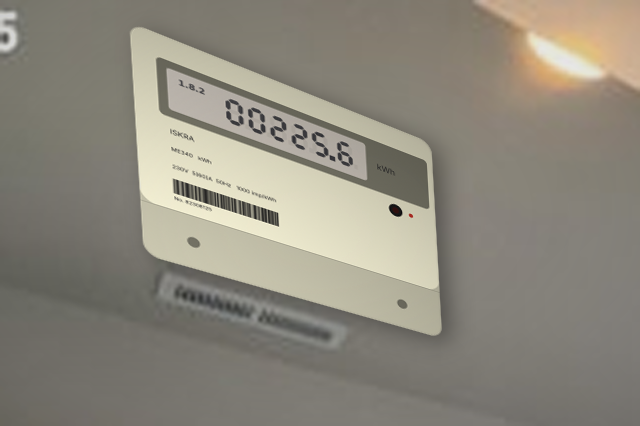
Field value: 225.6
